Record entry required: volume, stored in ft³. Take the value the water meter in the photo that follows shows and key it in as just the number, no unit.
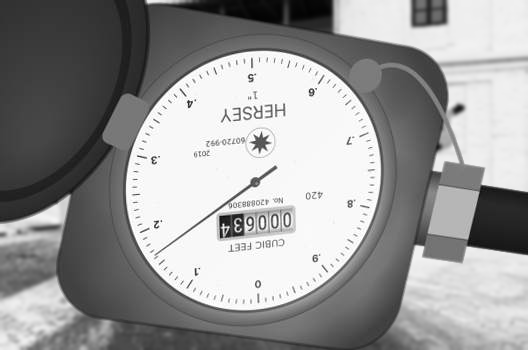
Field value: 634.16
